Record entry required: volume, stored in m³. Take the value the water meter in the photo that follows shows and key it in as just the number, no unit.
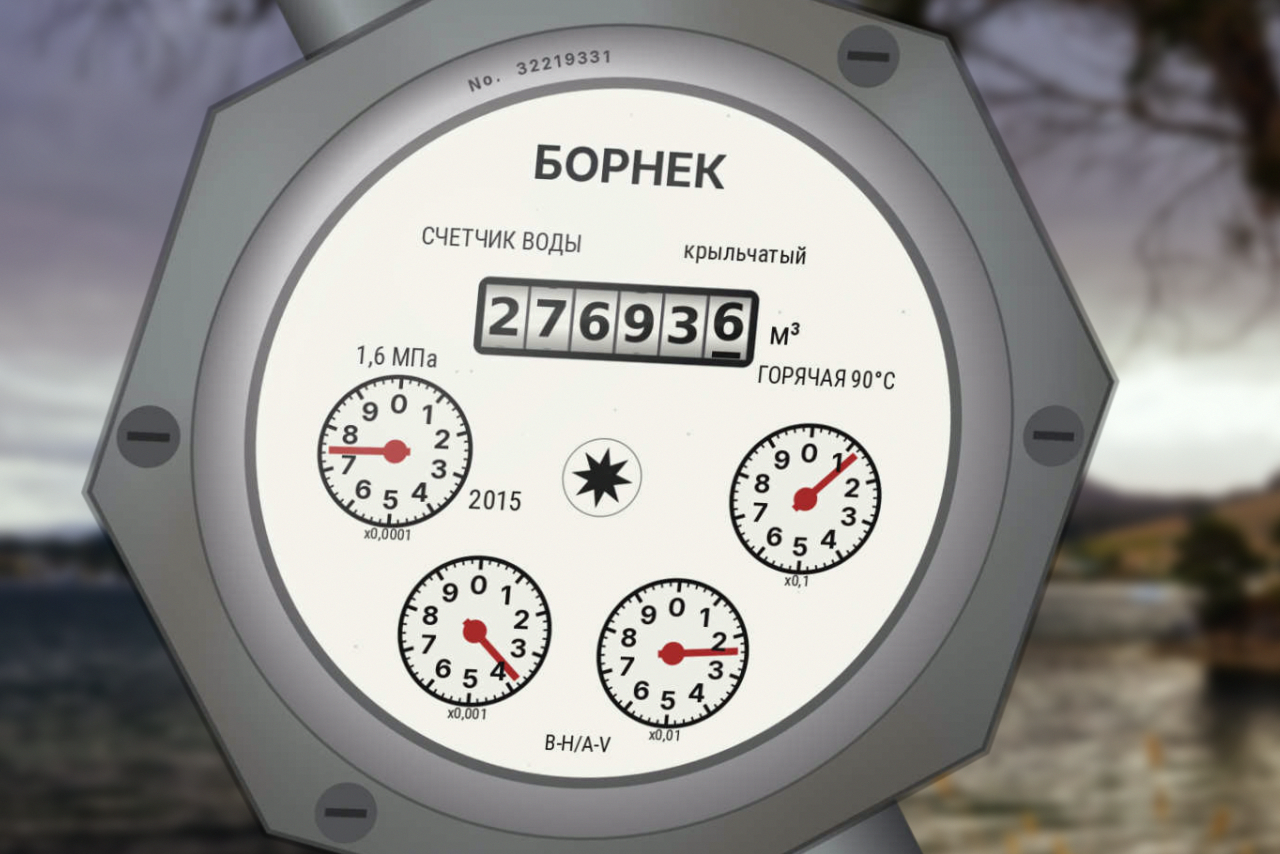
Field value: 276936.1237
